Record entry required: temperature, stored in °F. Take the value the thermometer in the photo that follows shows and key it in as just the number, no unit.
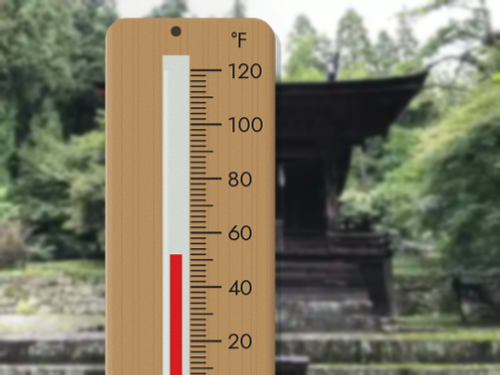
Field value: 52
